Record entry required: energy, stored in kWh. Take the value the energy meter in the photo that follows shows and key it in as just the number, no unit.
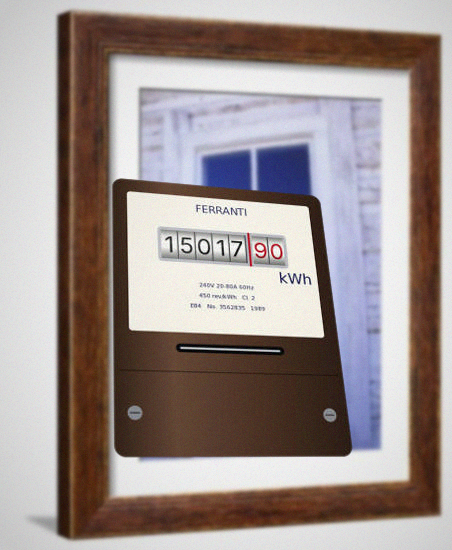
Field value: 15017.90
